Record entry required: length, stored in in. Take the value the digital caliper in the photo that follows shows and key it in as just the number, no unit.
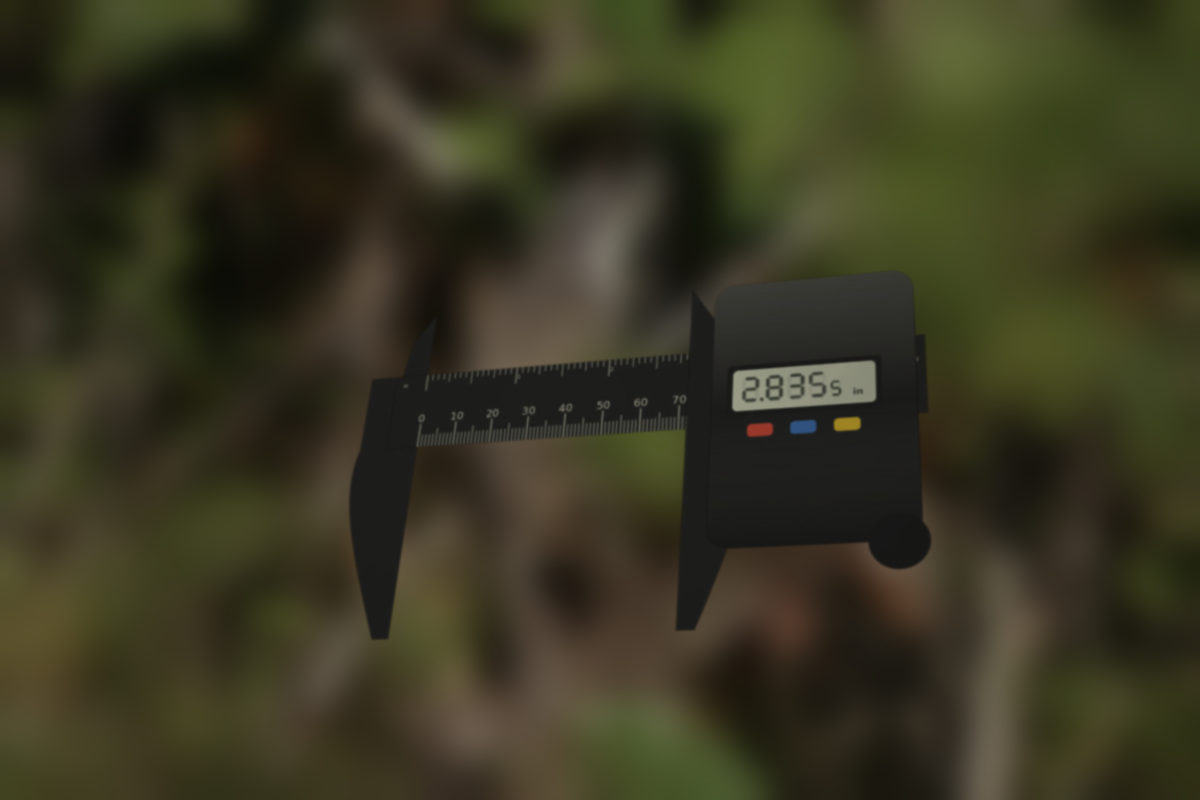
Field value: 2.8355
